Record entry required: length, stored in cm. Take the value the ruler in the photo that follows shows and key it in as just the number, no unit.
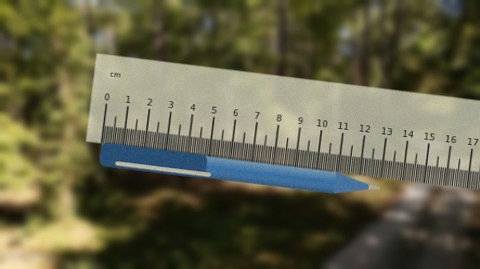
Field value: 13
